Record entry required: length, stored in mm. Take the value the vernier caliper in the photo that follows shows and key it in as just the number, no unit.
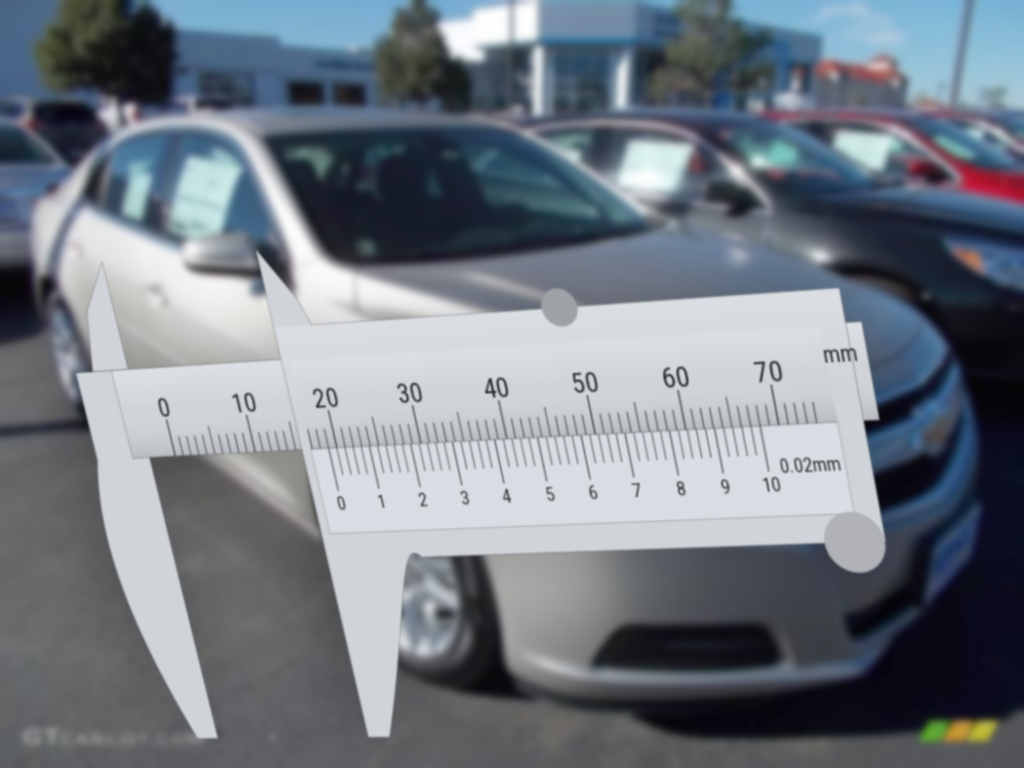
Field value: 19.0
